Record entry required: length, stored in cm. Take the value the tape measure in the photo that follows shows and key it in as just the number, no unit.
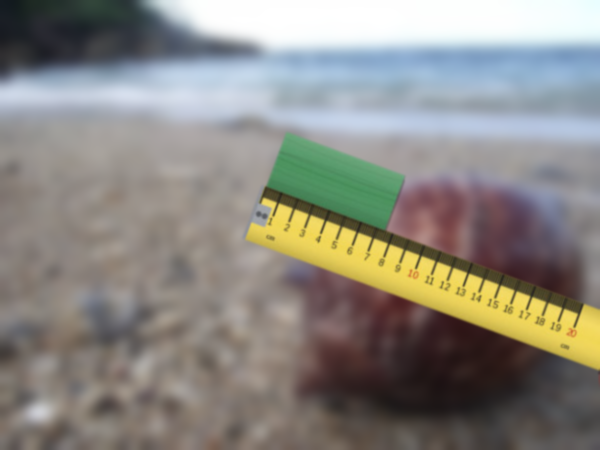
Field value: 7.5
